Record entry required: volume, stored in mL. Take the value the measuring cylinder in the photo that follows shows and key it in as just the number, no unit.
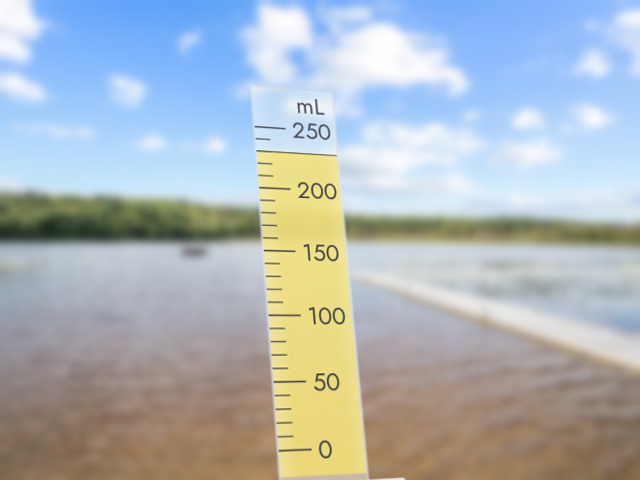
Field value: 230
